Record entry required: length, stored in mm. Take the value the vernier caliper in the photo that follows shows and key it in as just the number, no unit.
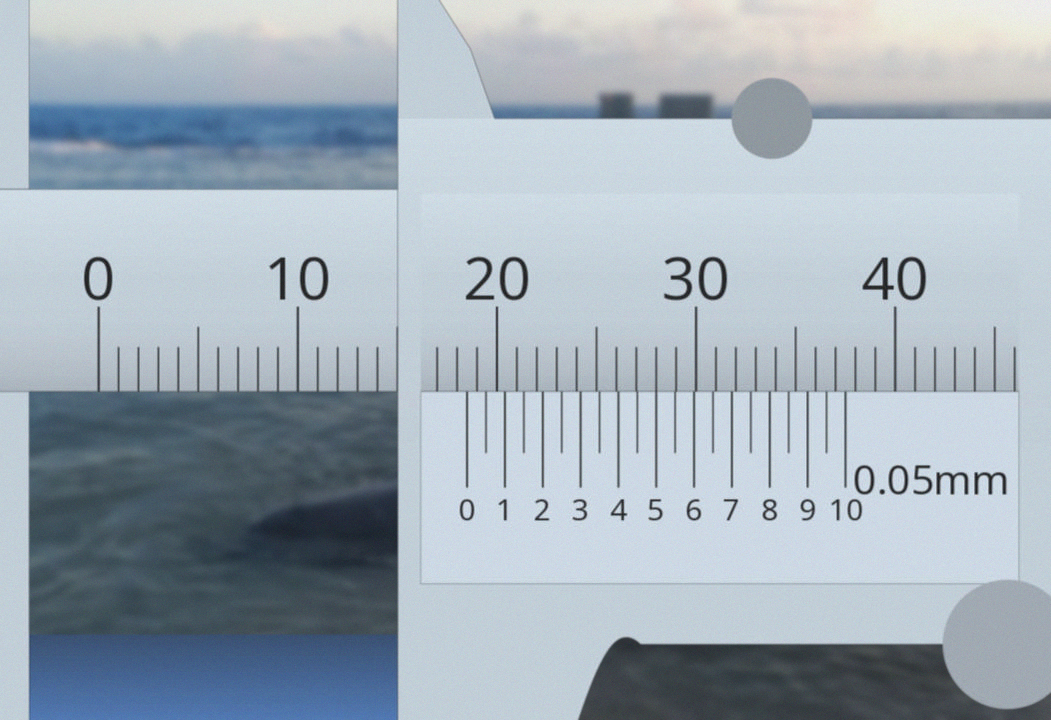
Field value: 18.5
